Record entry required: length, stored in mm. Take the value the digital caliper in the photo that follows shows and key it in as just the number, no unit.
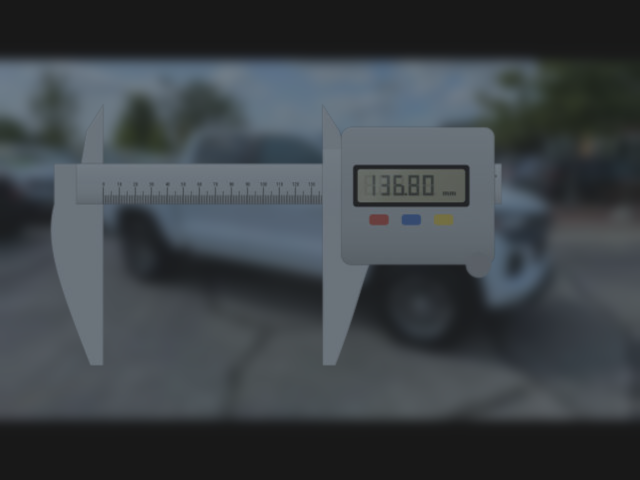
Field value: 136.80
